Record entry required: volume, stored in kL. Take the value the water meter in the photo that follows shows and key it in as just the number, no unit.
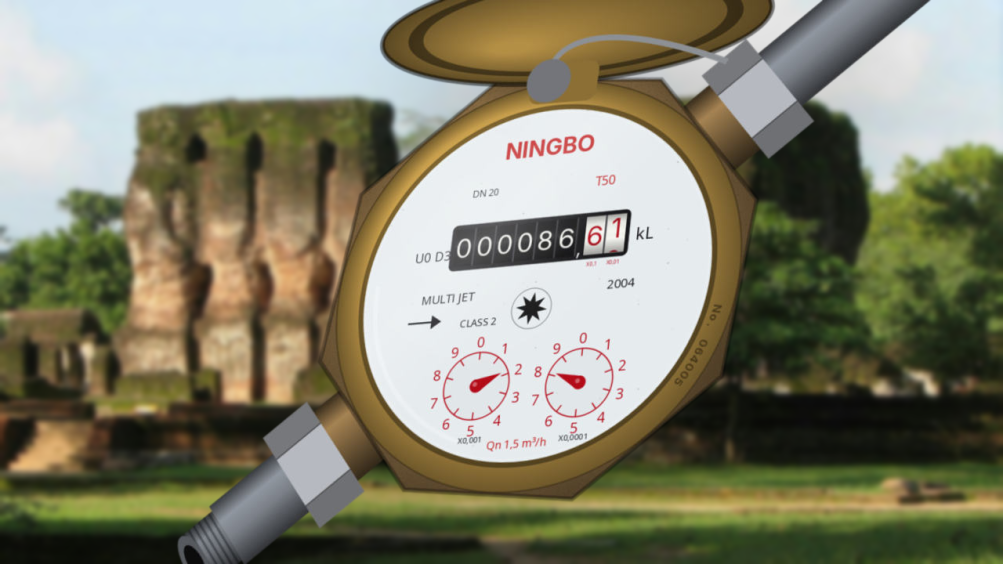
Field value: 86.6118
